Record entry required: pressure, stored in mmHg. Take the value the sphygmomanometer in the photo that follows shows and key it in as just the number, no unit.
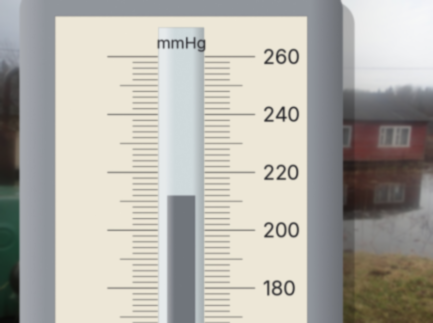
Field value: 212
